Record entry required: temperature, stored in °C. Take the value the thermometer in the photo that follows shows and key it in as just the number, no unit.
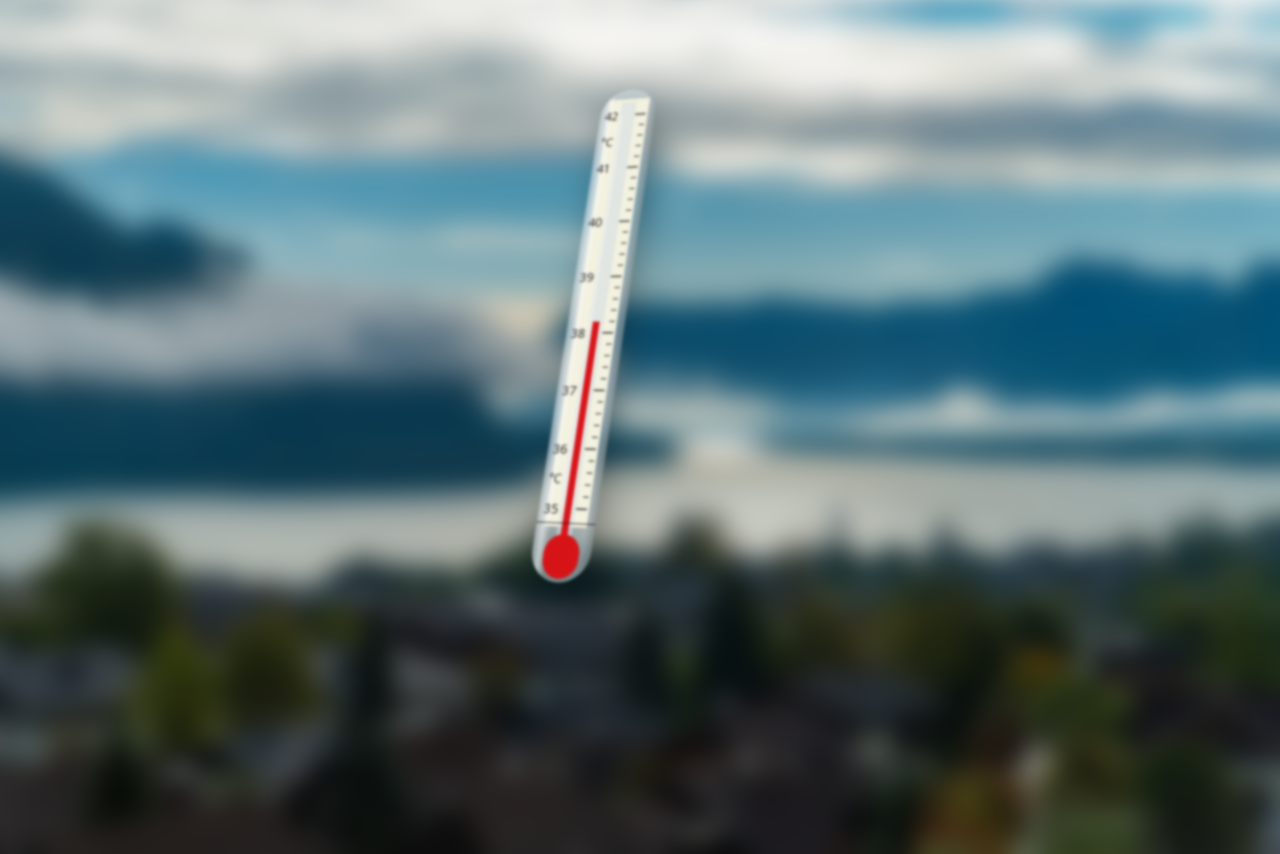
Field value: 38.2
